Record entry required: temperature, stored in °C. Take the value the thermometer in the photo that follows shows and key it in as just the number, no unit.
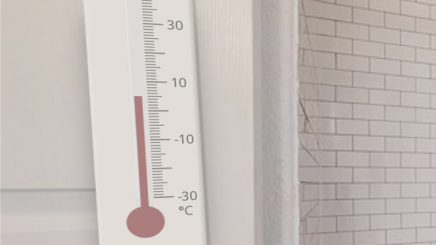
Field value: 5
